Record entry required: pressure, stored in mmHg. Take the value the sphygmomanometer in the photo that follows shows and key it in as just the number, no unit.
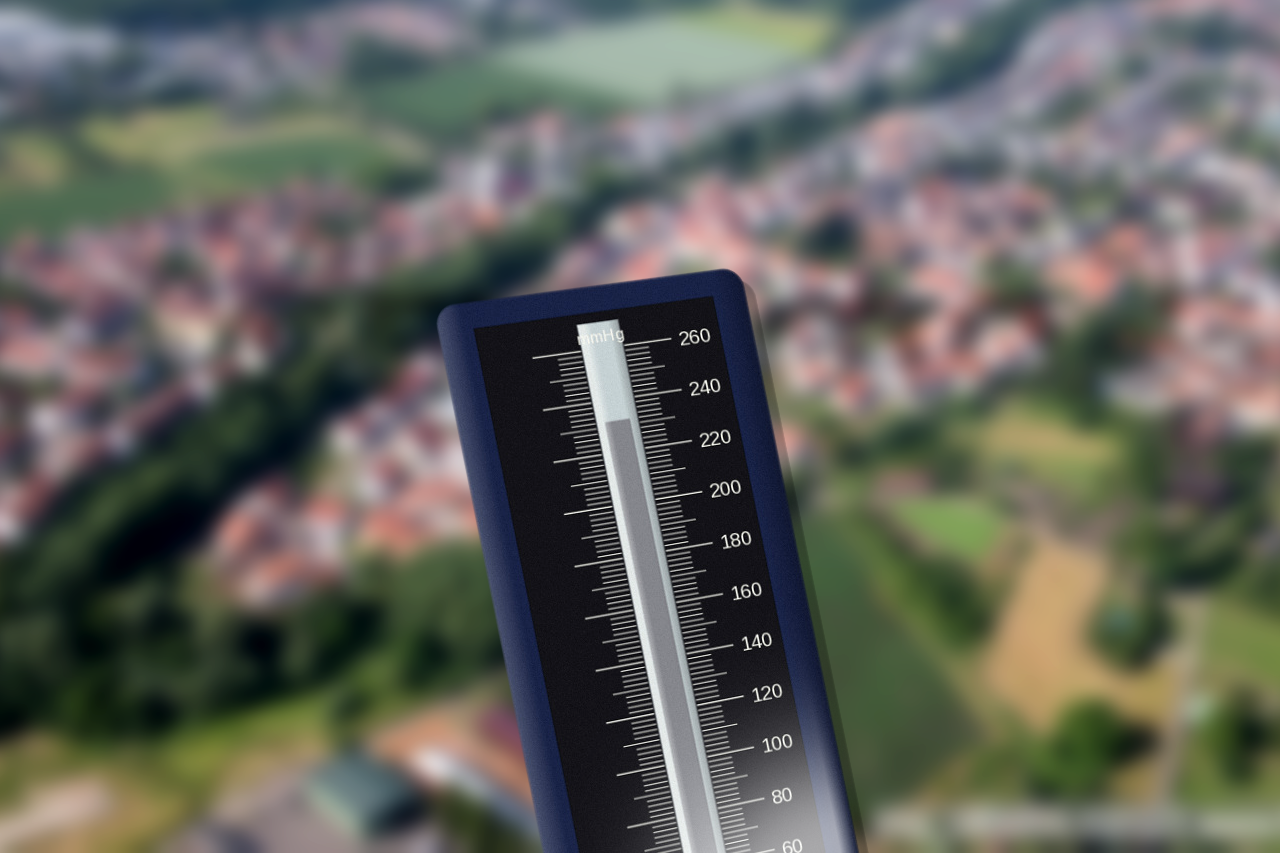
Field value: 232
